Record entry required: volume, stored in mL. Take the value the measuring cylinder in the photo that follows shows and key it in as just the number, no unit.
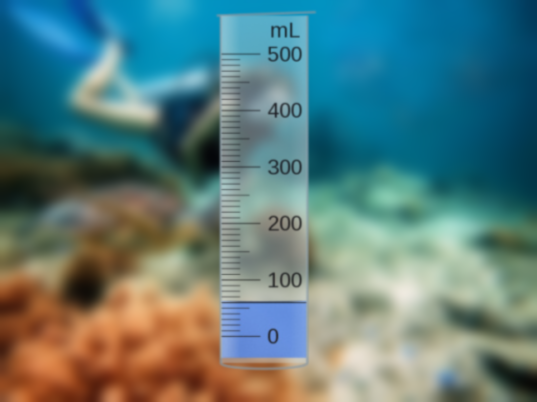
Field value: 60
